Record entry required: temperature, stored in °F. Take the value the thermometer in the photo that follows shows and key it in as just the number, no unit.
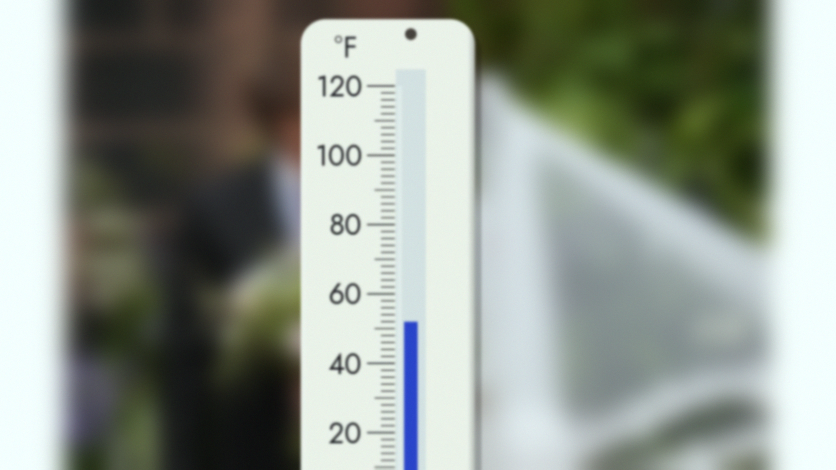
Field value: 52
